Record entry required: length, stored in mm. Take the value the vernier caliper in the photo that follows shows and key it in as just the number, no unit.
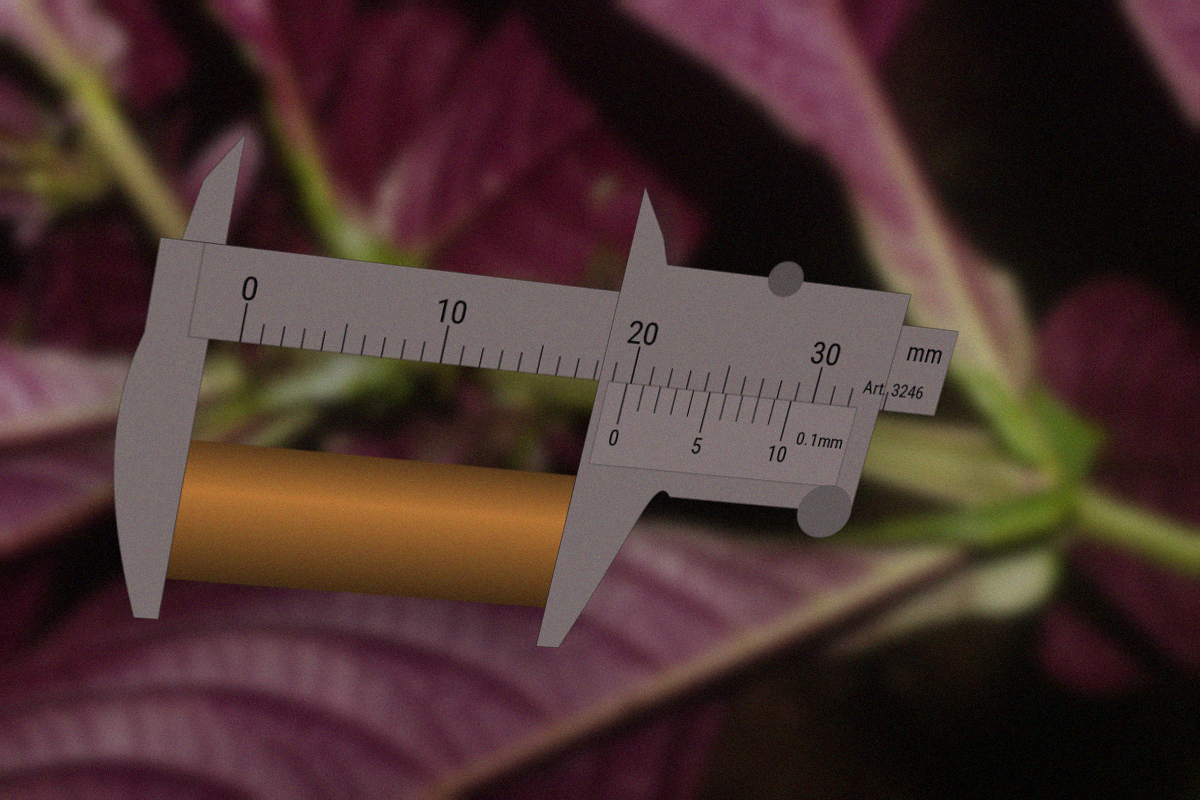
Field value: 19.8
